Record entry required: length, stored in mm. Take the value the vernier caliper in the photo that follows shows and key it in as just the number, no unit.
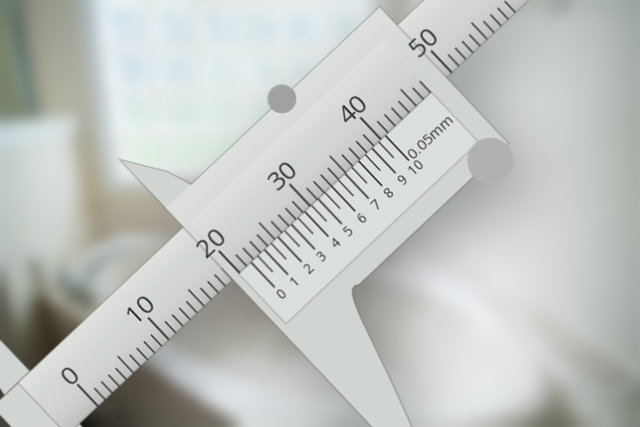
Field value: 21.6
